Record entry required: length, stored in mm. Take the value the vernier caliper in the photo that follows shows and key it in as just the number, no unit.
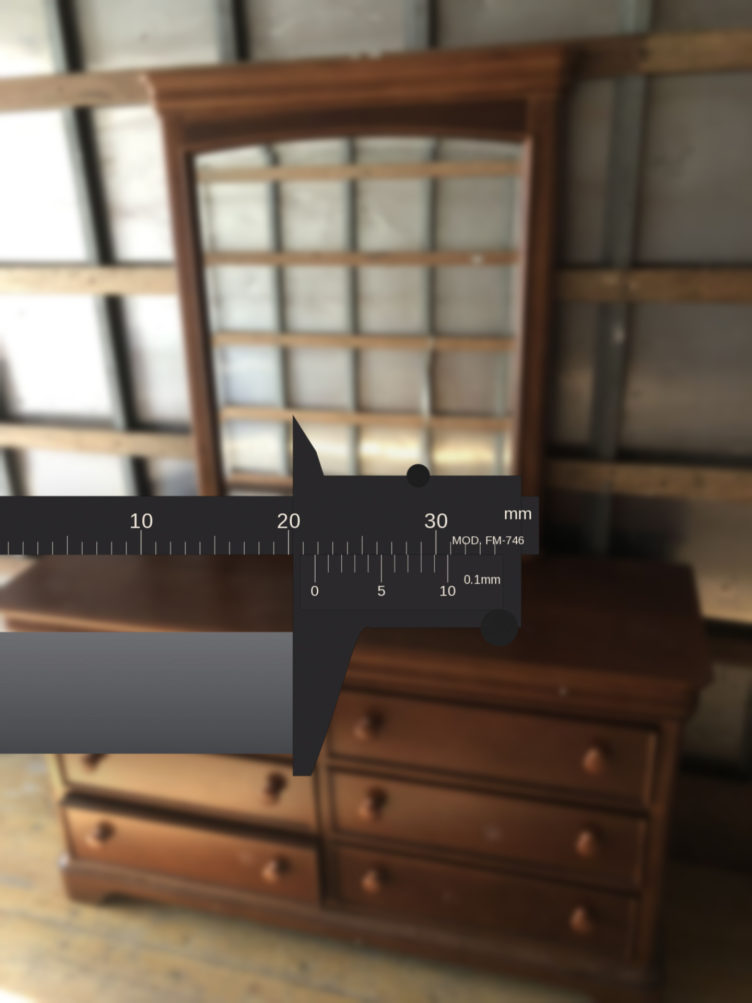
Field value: 21.8
